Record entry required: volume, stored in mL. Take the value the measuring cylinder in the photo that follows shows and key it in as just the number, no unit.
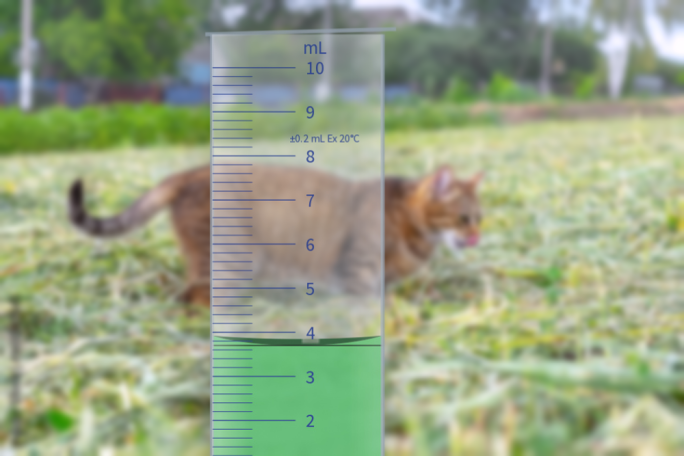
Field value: 3.7
